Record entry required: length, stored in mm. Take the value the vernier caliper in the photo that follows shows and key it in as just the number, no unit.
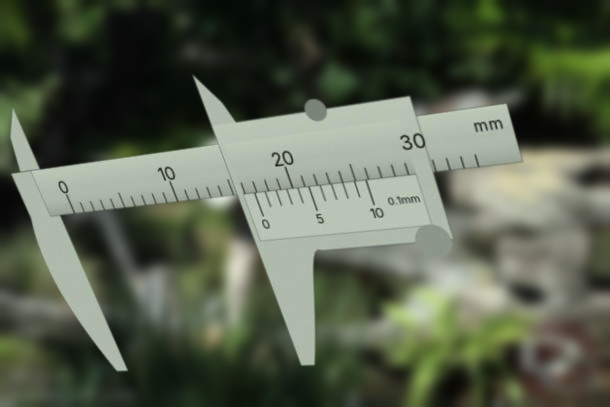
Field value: 16.8
